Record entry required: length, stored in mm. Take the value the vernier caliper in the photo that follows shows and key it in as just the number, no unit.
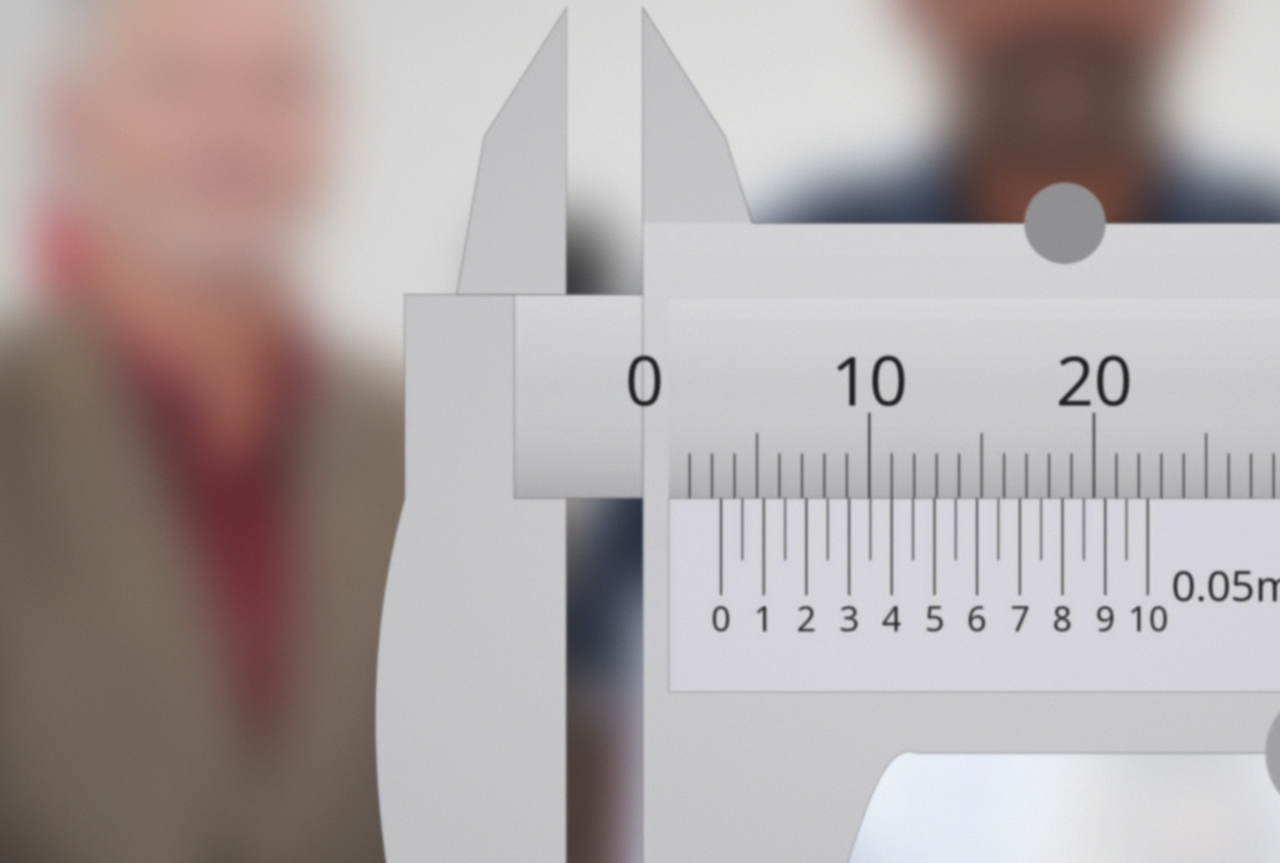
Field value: 3.4
